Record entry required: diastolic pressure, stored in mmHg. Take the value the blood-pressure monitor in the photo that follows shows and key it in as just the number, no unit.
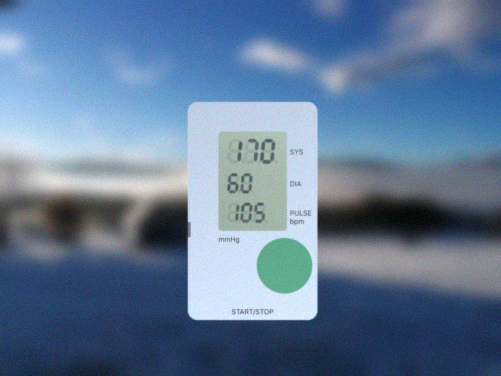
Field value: 60
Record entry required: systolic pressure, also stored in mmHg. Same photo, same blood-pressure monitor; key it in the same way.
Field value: 170
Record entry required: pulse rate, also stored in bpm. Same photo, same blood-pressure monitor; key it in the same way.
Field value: 105
